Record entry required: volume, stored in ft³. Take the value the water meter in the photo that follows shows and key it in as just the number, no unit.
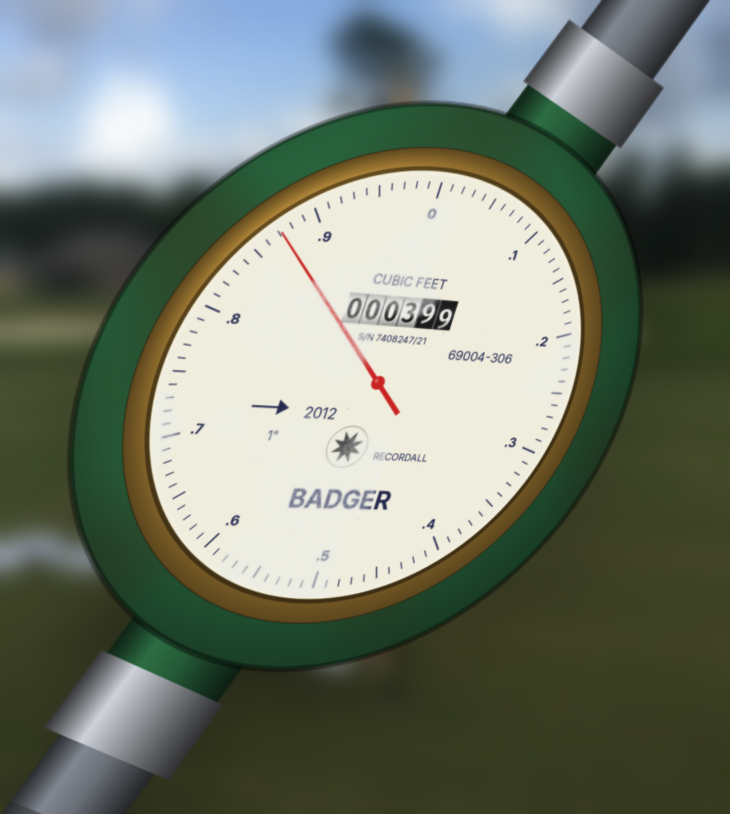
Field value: 398.87
